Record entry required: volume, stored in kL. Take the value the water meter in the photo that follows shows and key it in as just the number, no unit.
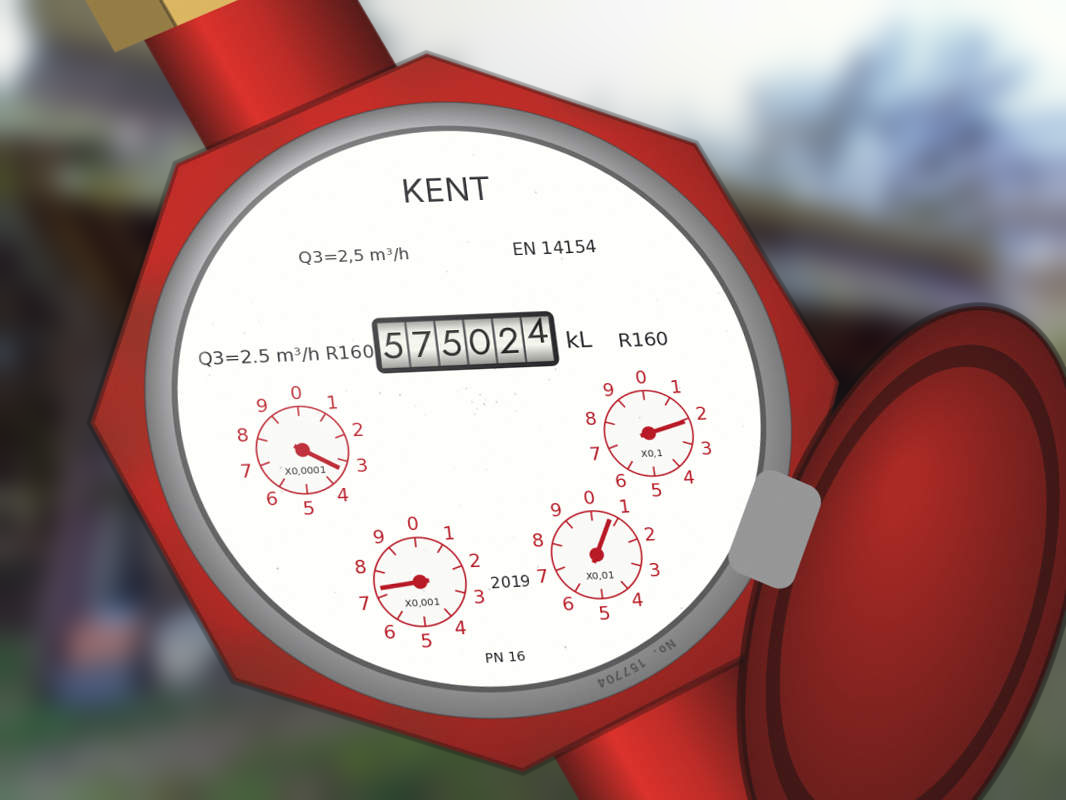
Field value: 575024.2073
